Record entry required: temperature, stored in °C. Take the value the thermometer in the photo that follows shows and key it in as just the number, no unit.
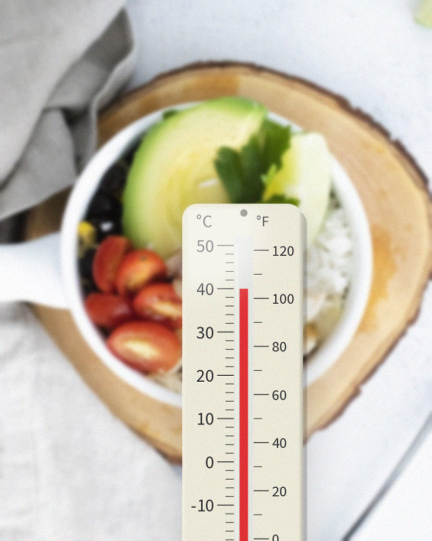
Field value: 40
